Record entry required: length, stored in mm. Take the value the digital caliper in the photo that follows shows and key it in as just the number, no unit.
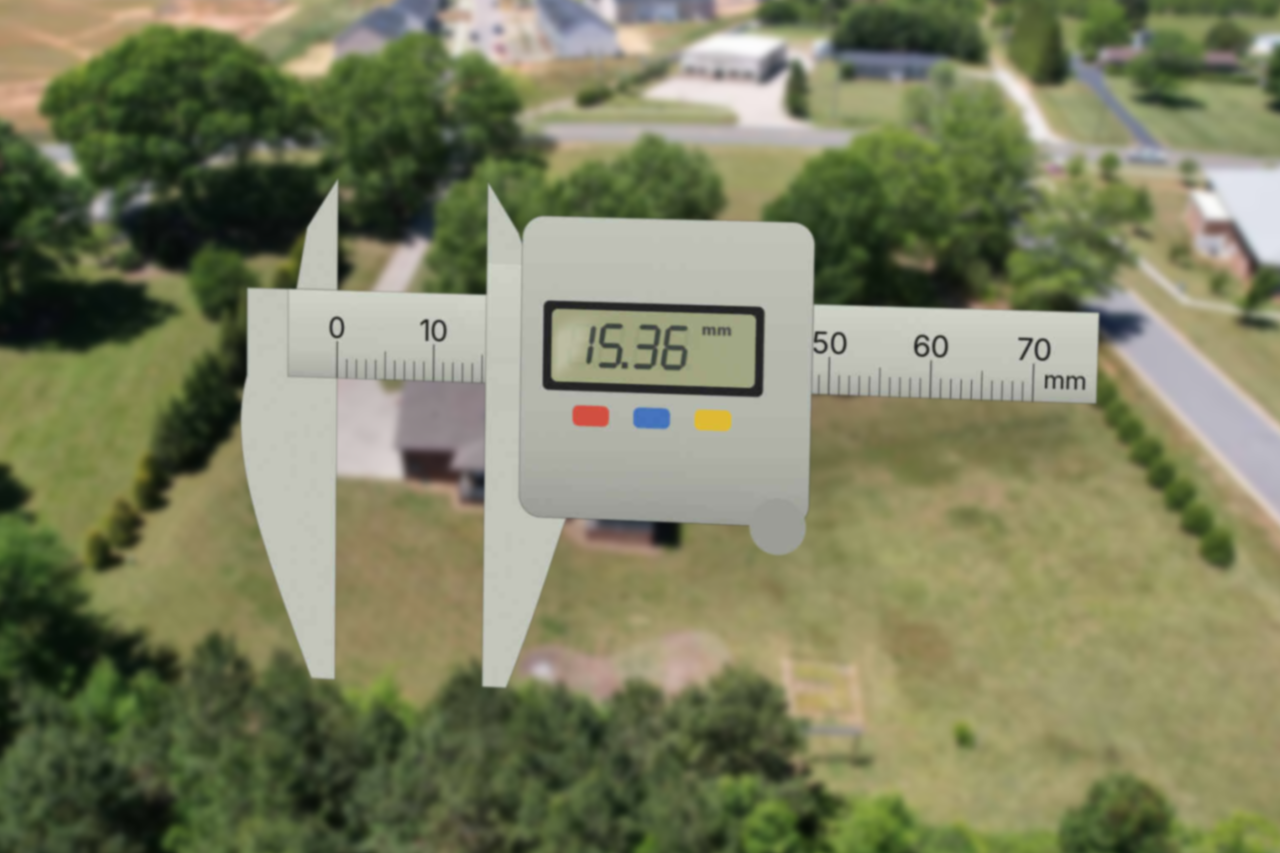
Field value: 15.36
